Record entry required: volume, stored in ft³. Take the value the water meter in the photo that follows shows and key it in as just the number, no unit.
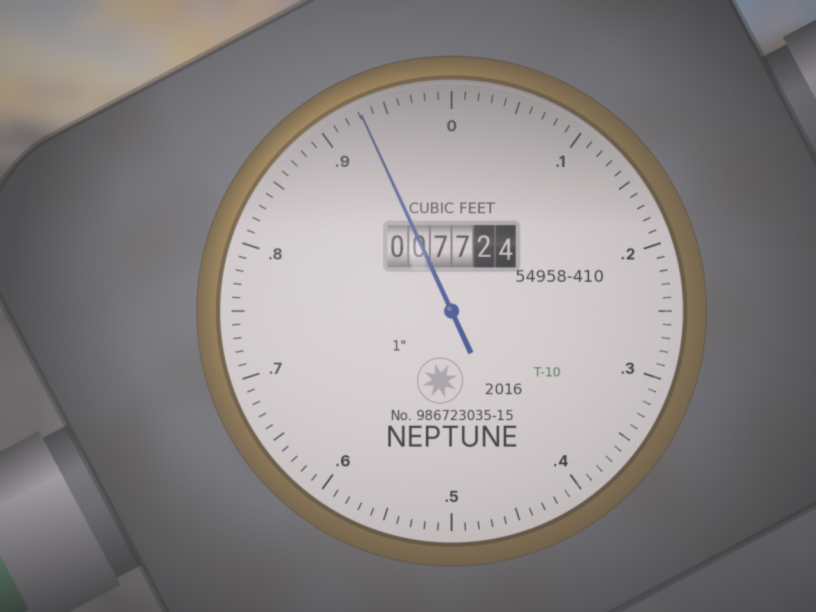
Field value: 7723.93
